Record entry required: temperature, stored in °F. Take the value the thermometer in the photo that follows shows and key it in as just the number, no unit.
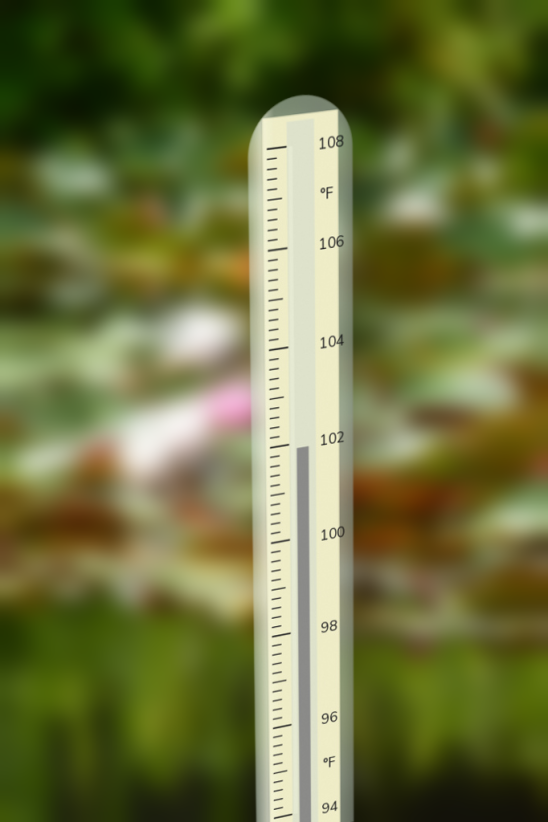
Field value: 101.9
